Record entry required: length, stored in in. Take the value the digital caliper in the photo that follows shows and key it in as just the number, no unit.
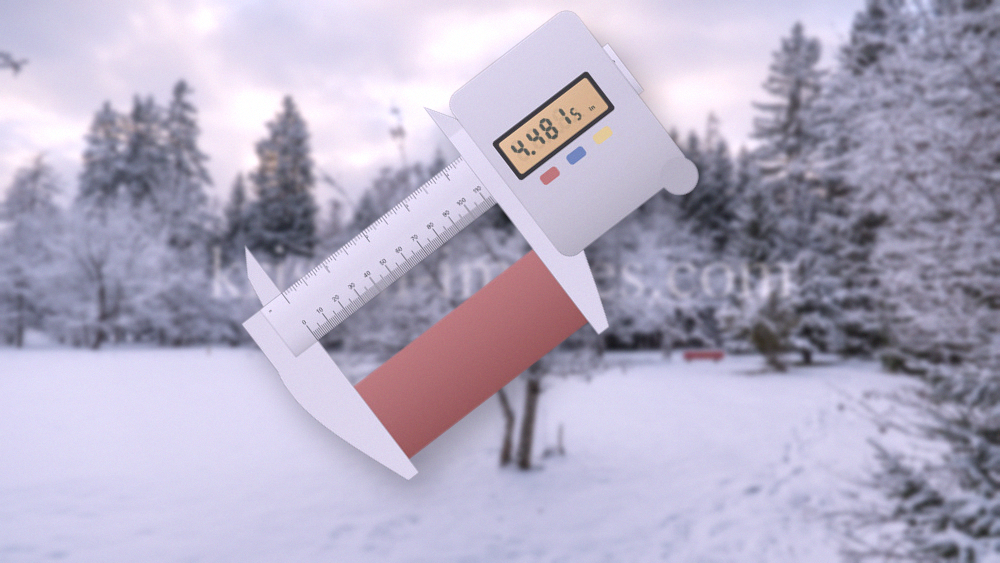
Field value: 4.4815
